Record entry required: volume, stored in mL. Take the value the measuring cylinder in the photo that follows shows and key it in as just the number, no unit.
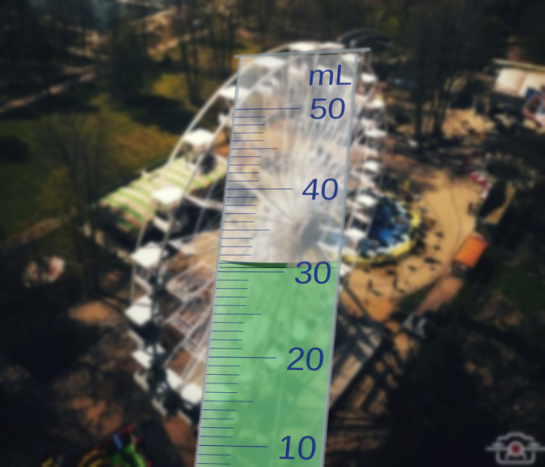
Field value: 30.5
